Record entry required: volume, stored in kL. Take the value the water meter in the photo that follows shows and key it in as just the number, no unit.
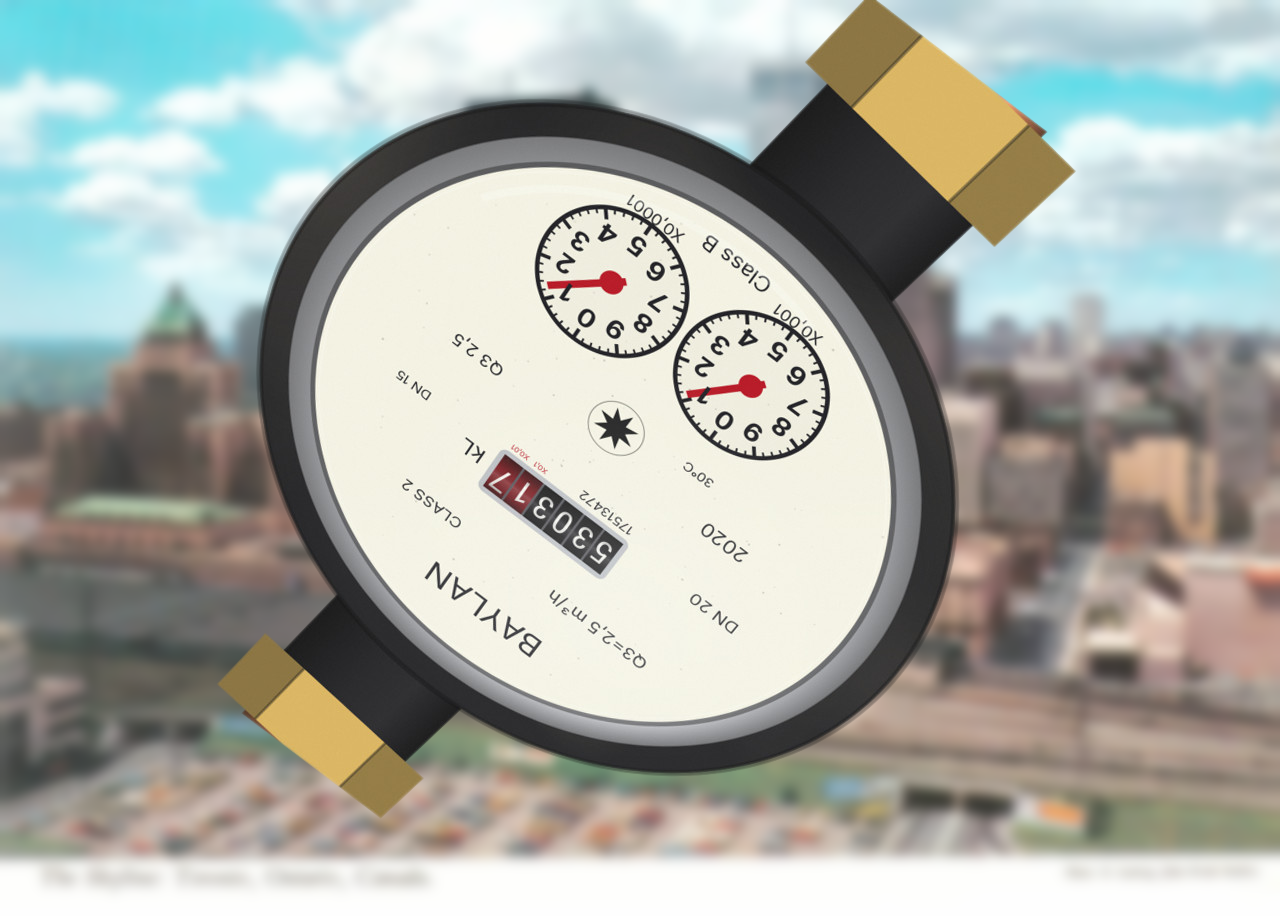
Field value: 5303.1711
